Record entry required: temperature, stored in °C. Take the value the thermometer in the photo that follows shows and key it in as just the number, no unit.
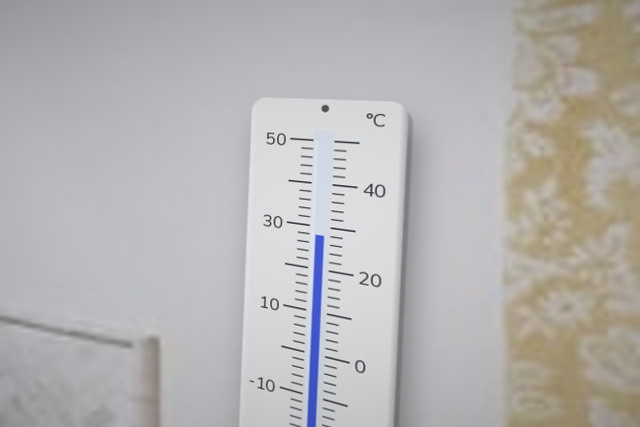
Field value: 28
